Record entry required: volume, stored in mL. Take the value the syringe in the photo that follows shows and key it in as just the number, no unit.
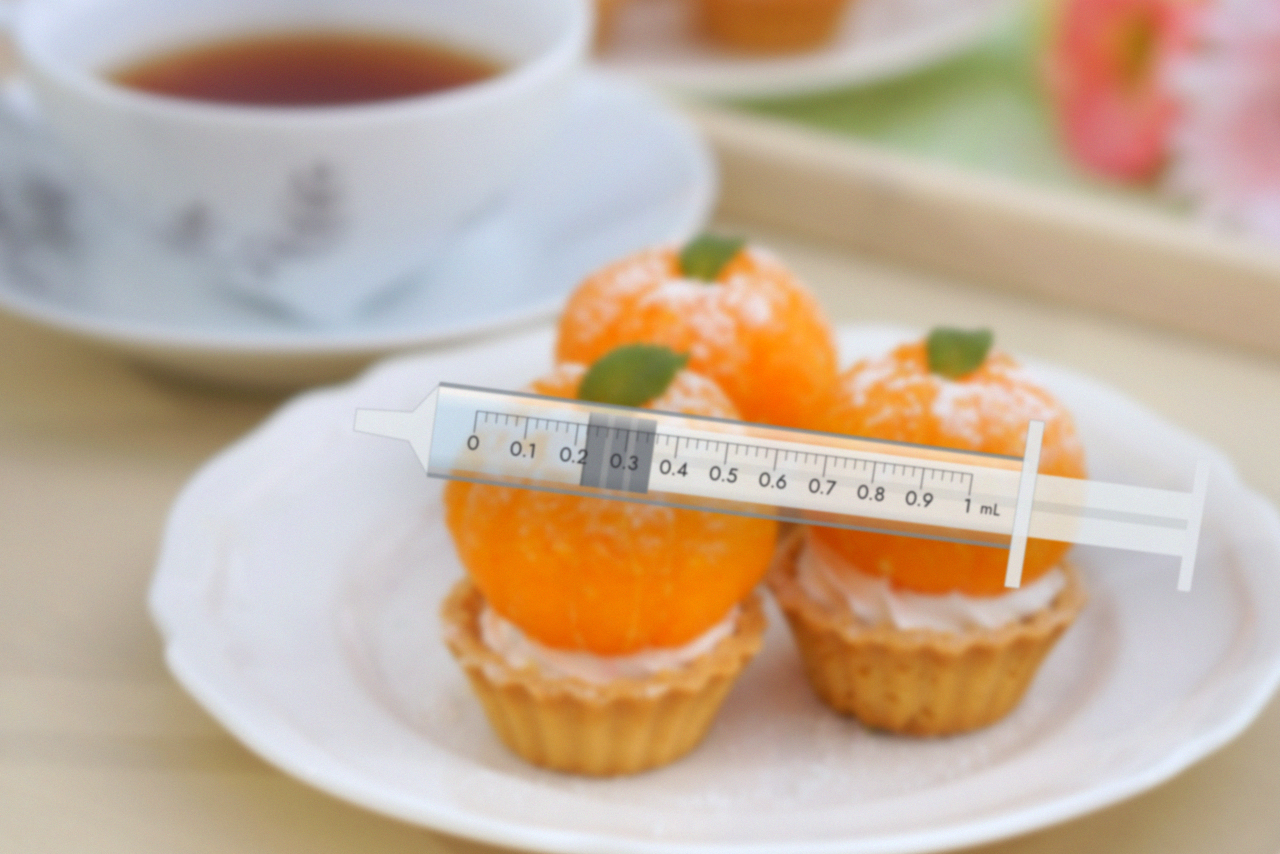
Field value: 0.22
